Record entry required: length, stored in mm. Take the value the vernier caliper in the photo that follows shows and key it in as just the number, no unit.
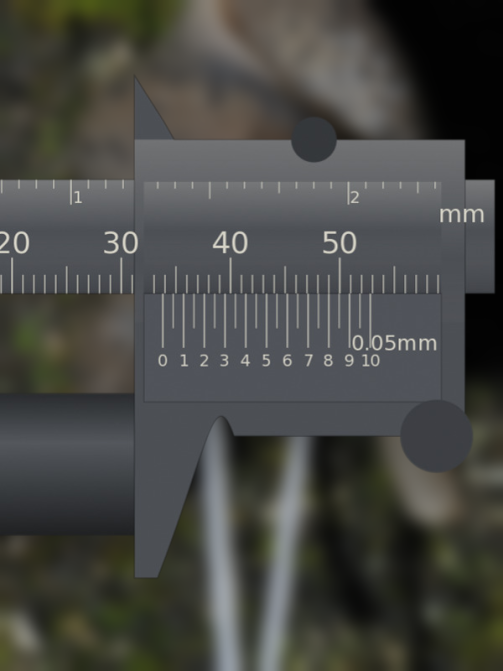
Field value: 33.8
